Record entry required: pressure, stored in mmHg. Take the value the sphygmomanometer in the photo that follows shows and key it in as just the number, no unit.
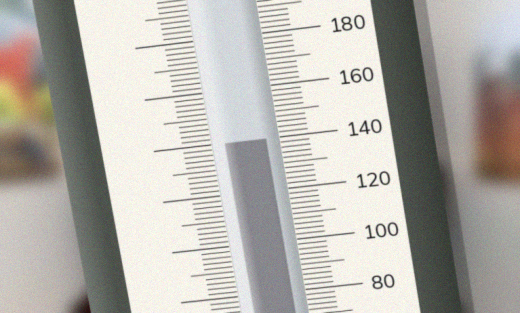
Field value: 140
